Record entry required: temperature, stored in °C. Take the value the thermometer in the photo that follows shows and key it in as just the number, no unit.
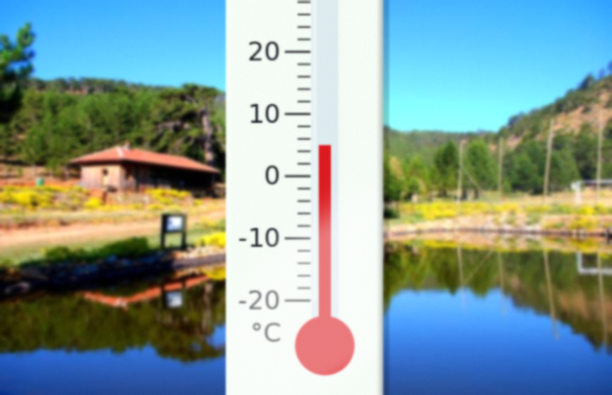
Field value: 5
